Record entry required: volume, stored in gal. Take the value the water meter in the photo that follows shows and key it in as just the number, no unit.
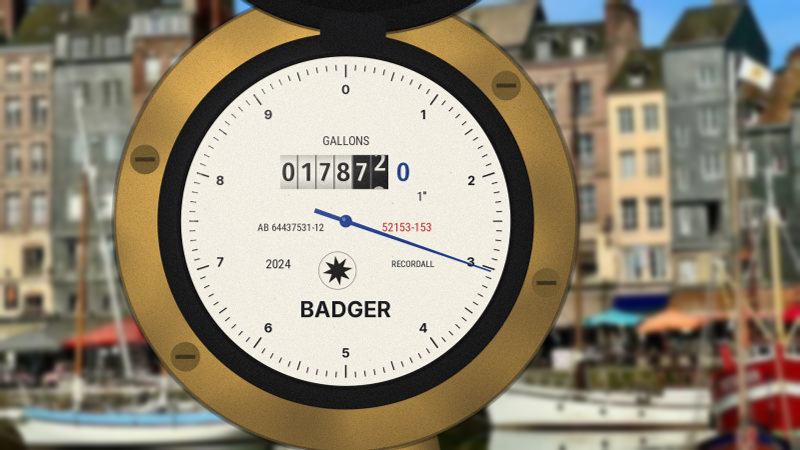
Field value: 178723.0
